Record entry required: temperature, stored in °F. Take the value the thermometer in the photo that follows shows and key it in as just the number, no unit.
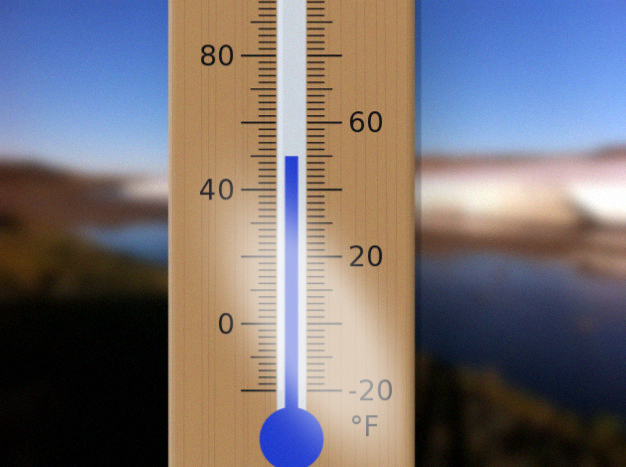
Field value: 50
